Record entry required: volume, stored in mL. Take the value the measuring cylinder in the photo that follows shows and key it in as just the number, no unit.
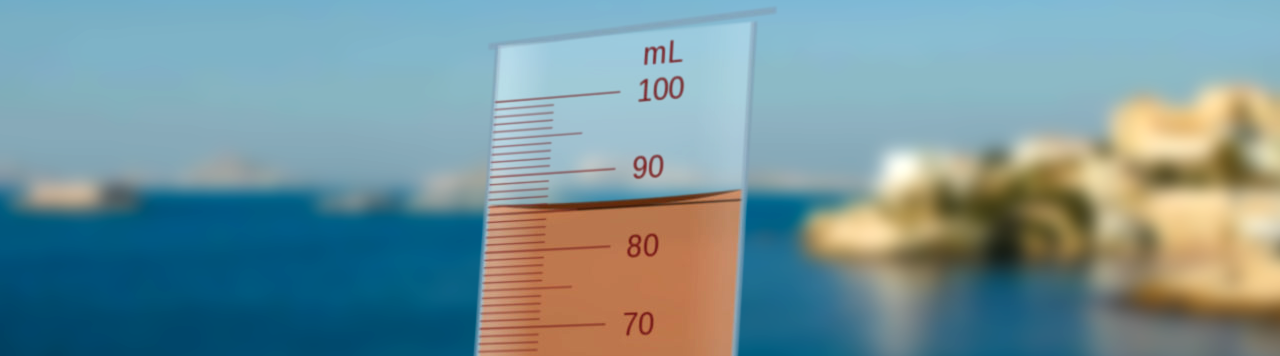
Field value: 85
